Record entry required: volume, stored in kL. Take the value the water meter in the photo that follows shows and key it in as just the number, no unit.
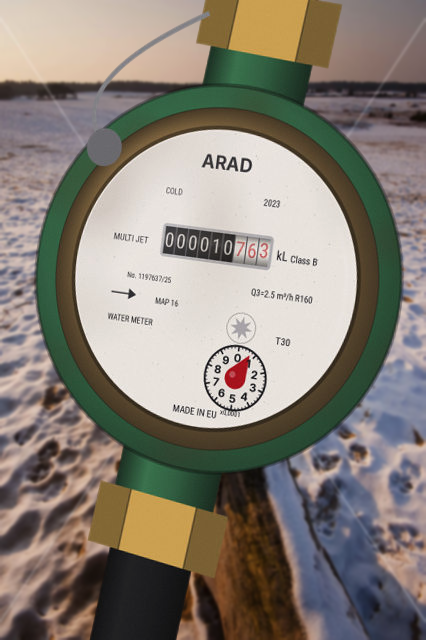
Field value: 10.7630
